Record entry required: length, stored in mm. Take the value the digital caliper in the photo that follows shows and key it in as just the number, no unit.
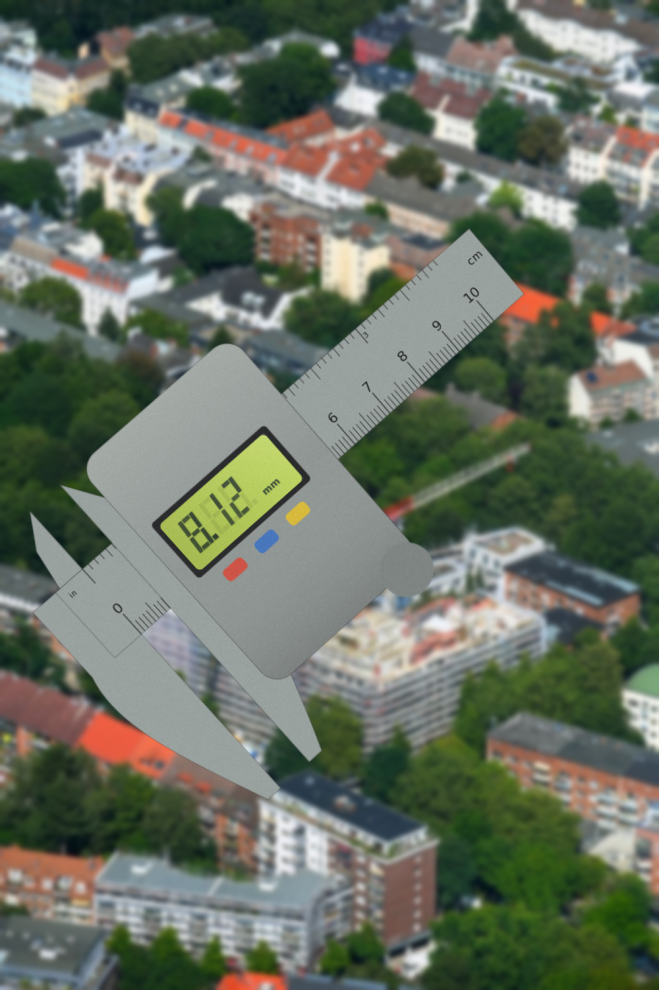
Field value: 8.12
